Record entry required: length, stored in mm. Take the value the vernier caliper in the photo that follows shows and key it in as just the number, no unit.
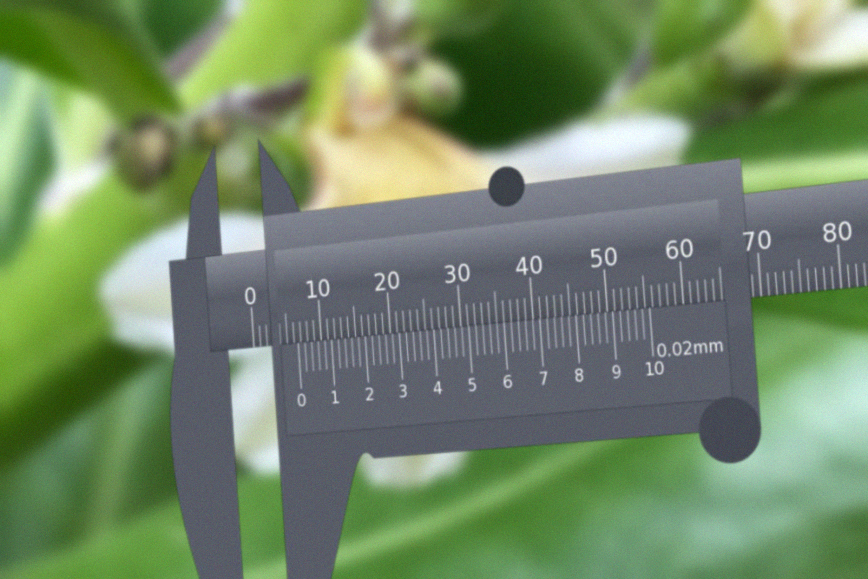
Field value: 6.6
